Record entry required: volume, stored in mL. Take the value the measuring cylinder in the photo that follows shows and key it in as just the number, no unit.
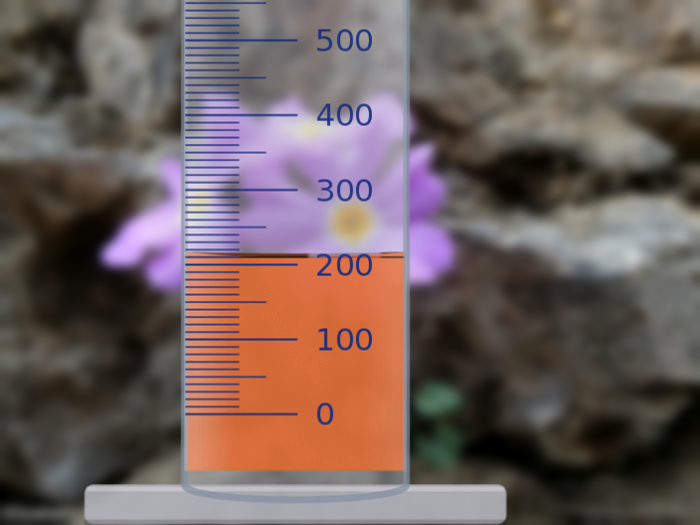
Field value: 210
